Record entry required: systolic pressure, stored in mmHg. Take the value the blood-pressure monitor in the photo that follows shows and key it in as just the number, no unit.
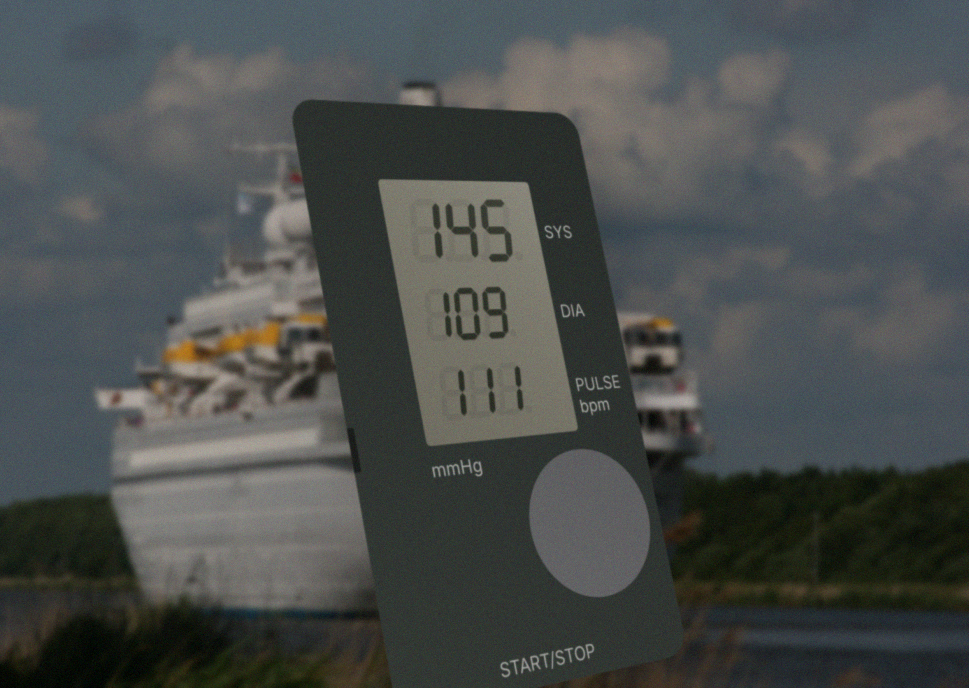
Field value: 145
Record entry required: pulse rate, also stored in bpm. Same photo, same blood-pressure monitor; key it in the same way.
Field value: 111
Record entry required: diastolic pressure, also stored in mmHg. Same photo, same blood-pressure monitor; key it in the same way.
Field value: 109
